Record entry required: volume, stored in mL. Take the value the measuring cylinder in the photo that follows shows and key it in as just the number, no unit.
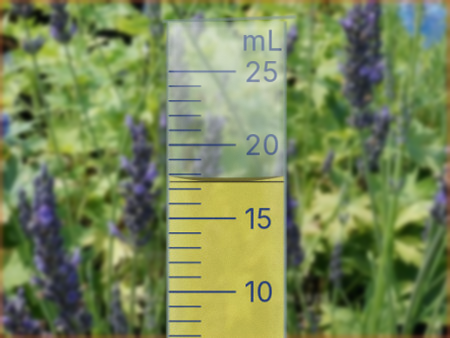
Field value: 17.5
